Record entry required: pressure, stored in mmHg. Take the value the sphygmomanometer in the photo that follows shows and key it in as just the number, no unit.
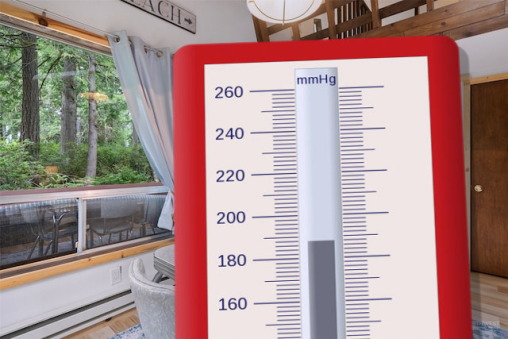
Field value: 188
